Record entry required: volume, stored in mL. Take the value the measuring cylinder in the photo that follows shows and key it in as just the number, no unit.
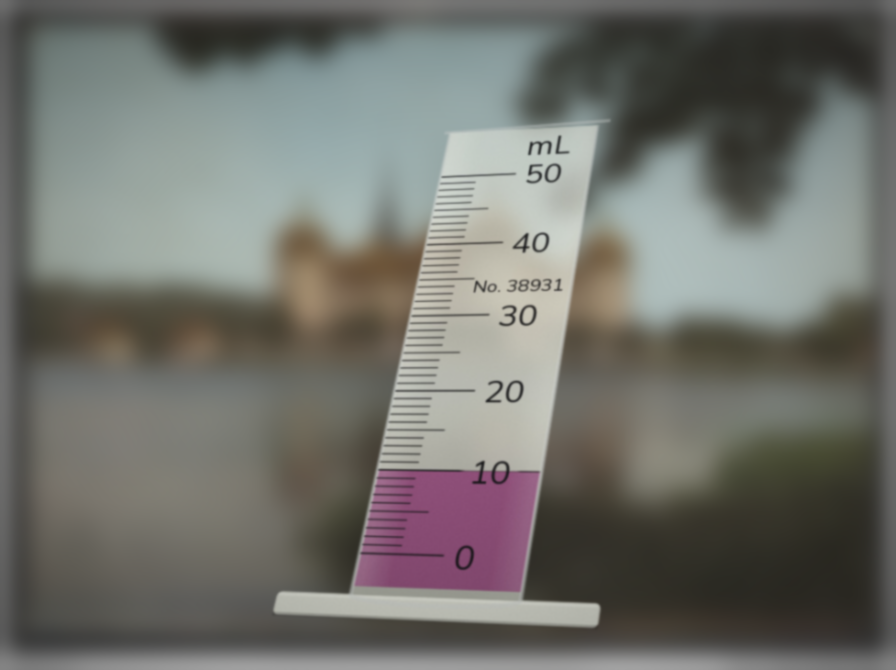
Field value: 10
